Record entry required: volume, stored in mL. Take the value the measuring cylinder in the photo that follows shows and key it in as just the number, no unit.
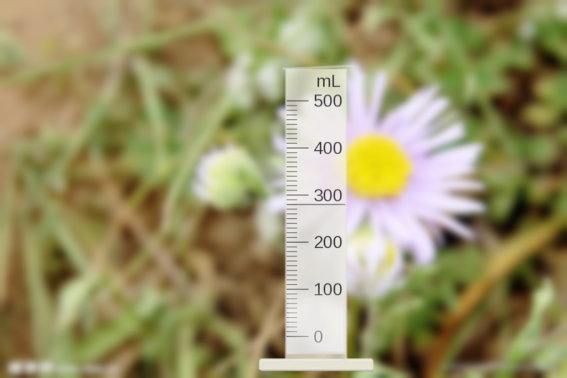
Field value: 280
